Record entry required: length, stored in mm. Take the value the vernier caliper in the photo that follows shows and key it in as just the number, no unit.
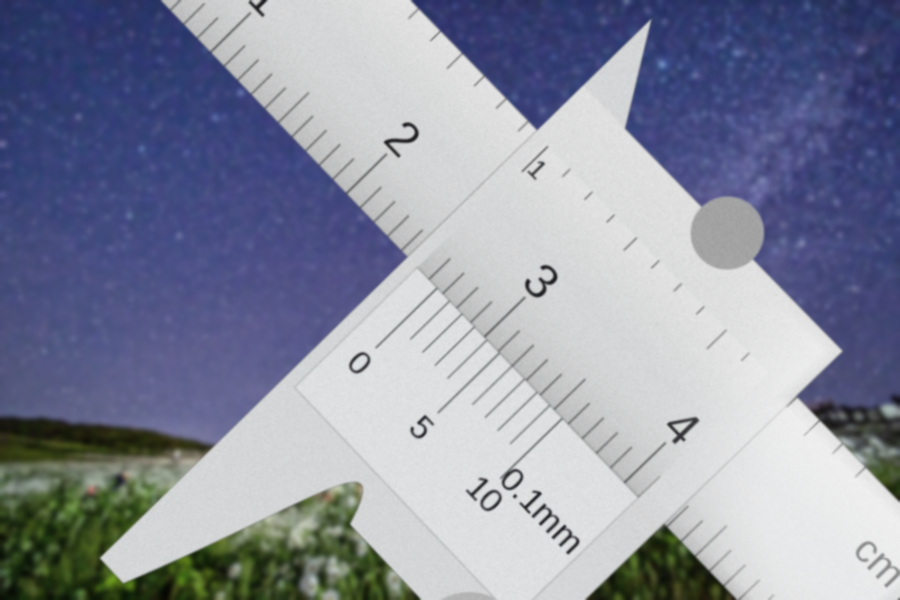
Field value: 26.6
